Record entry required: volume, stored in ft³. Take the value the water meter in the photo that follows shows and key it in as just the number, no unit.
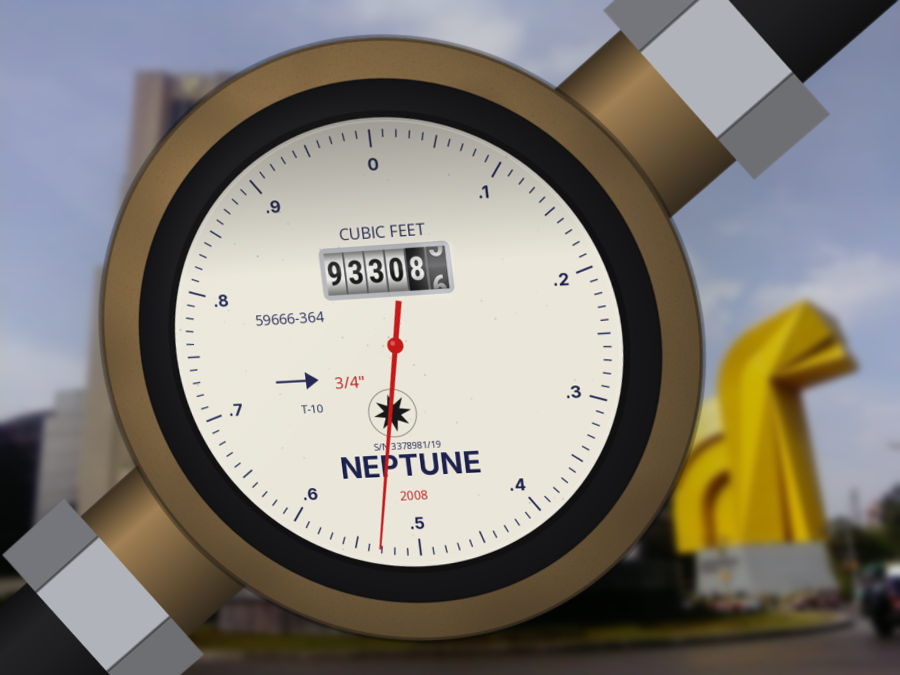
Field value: 933085.53
